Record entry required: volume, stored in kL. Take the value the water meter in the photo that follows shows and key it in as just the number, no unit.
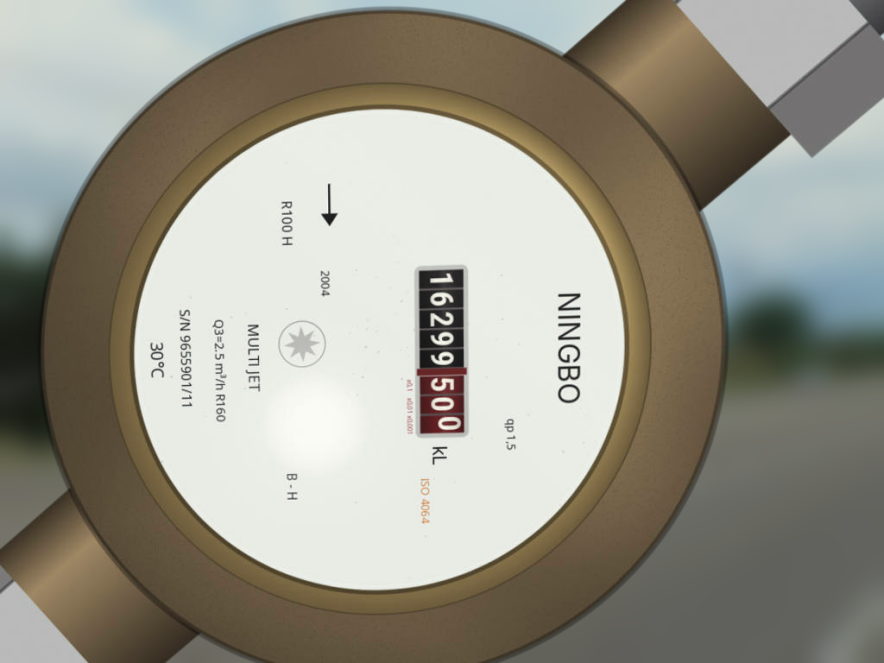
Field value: 16299.500
